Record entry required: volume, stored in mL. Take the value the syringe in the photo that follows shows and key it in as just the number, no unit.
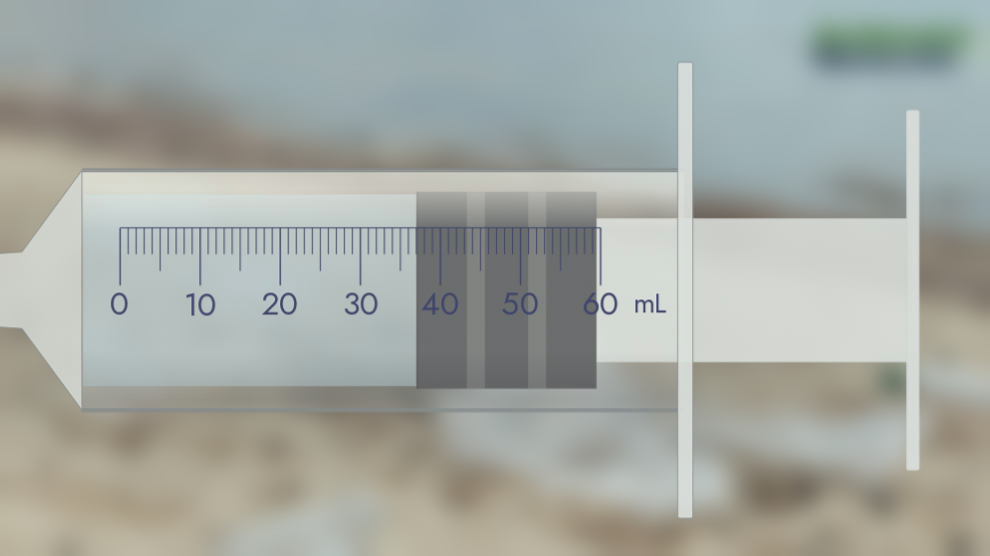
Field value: 37
